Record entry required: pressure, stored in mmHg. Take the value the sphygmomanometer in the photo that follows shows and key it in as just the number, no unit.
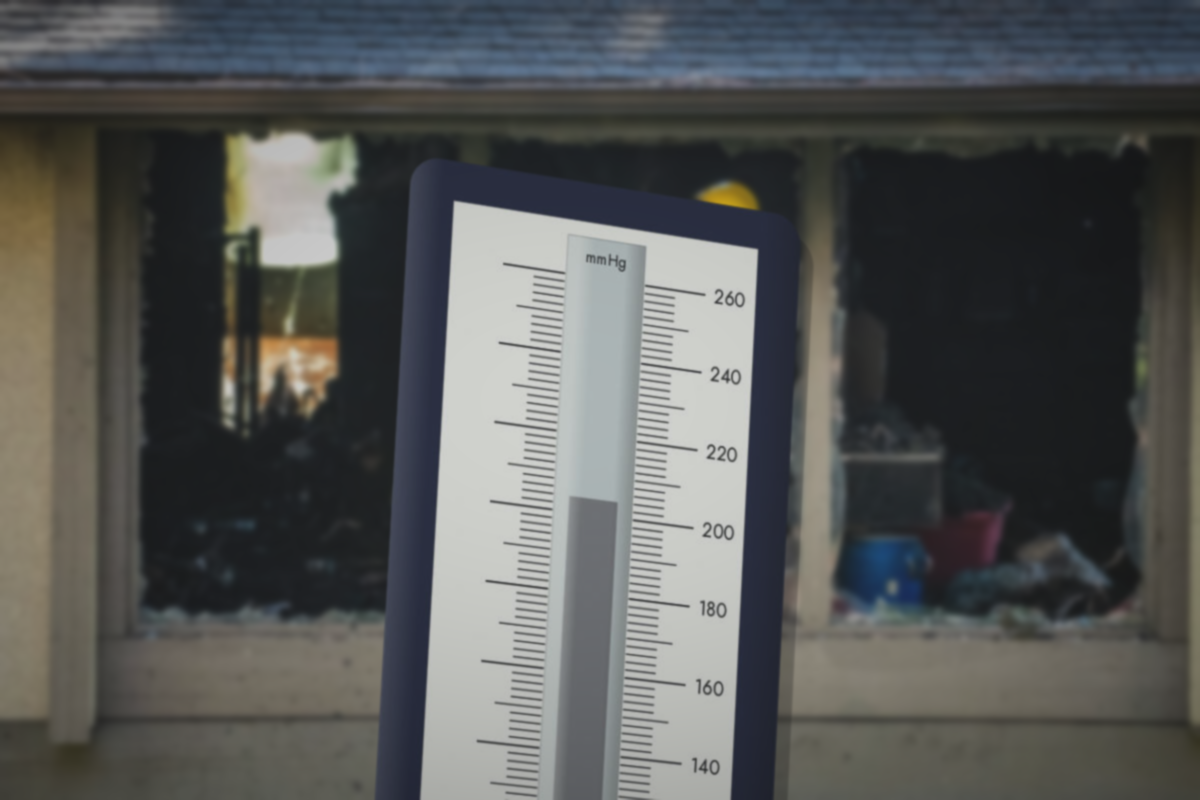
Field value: 204
